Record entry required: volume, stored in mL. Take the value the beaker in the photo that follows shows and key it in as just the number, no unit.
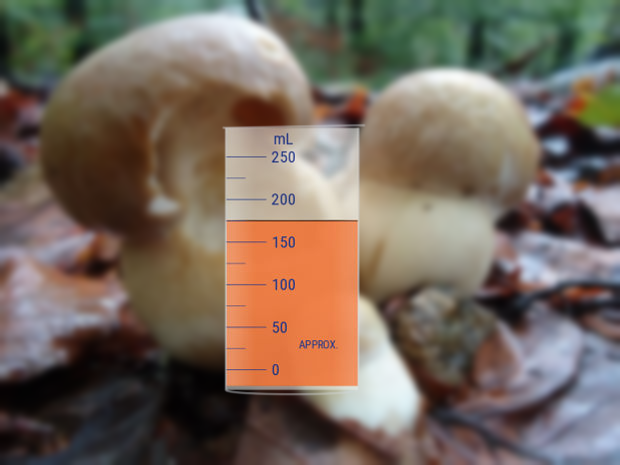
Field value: 175
